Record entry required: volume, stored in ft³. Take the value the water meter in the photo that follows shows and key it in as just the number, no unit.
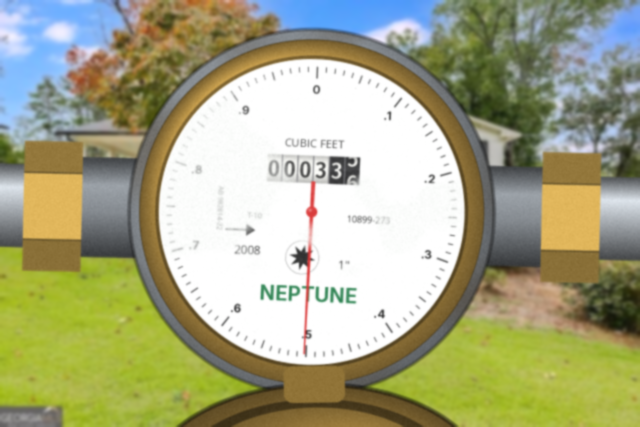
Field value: 335.50
